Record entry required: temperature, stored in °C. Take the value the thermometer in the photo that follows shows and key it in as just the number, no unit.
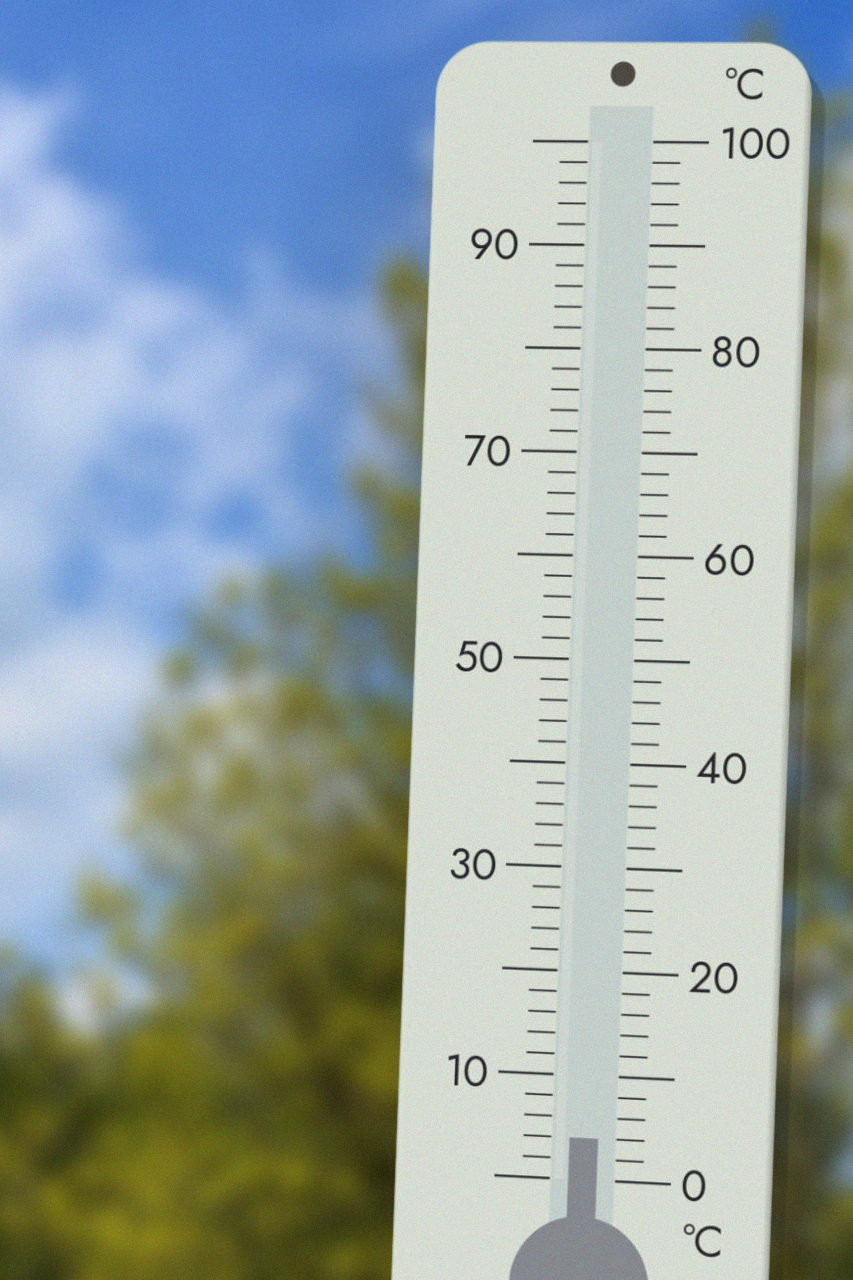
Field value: 4
